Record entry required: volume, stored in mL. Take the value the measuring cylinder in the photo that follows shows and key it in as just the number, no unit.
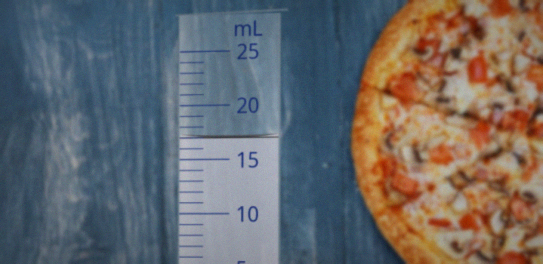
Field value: 17
